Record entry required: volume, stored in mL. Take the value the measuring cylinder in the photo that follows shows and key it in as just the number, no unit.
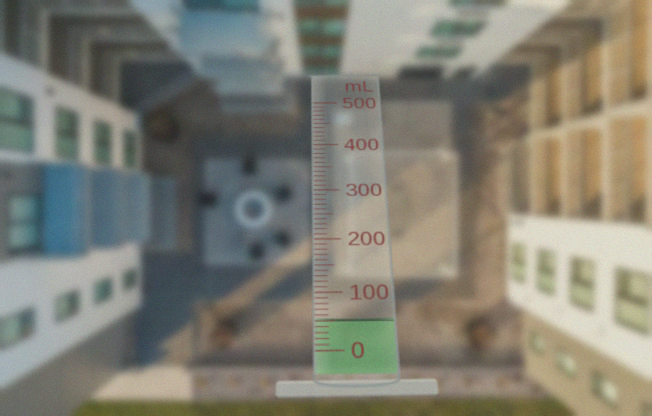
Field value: 50
